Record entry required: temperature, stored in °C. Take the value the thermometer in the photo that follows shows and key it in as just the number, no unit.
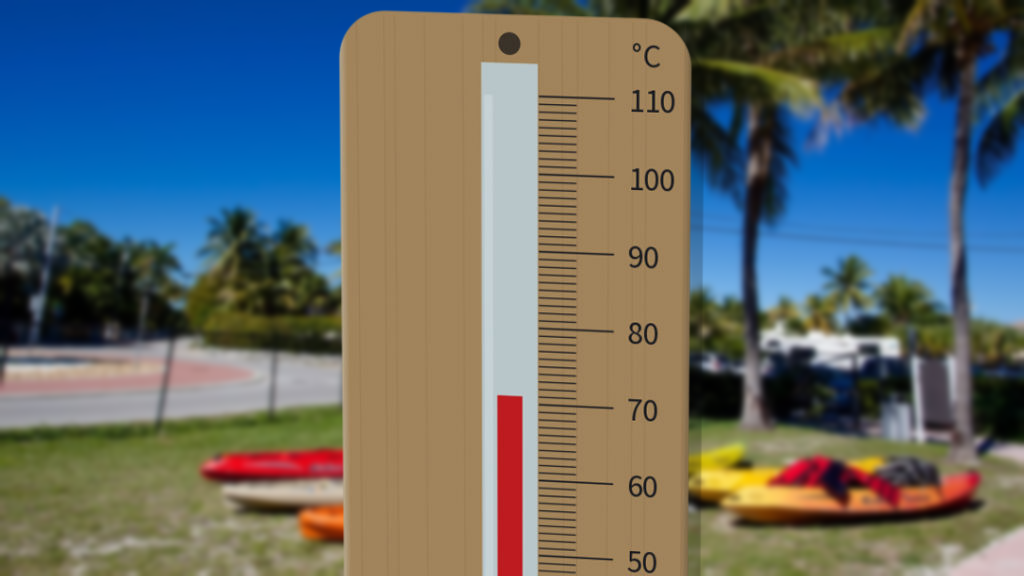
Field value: 71
